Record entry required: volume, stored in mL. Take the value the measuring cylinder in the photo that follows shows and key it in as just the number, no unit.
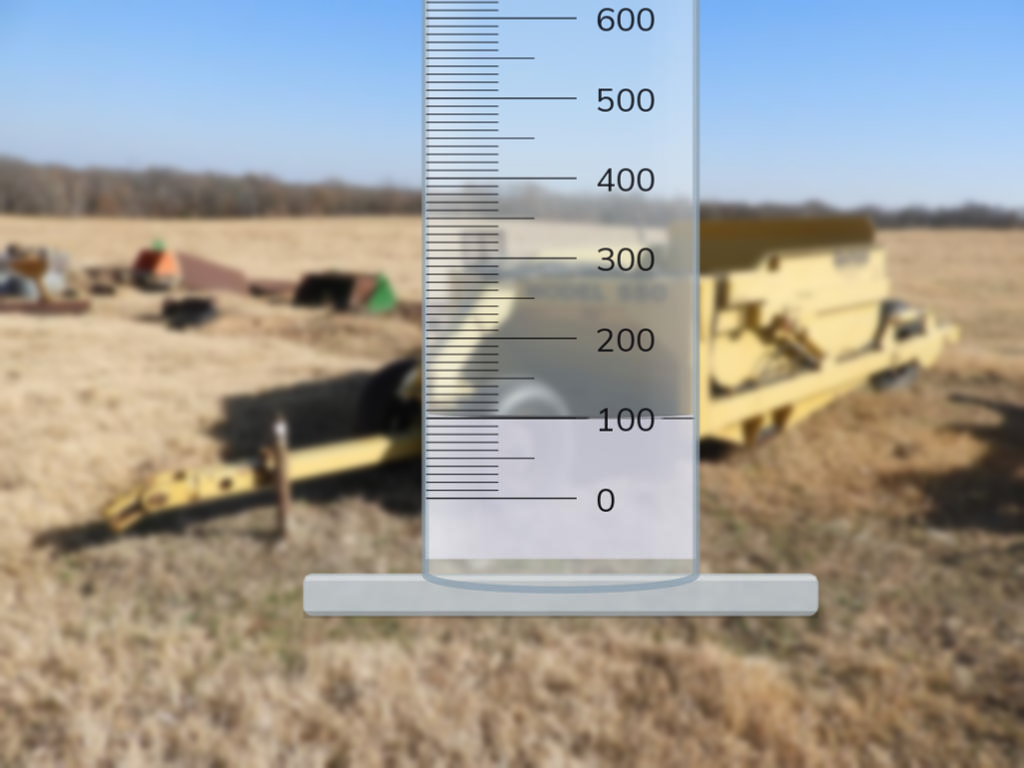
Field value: 100
